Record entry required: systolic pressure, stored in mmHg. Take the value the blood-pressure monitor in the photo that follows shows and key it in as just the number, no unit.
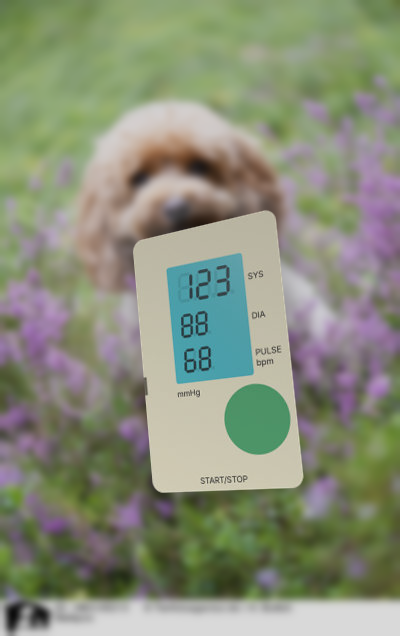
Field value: 123
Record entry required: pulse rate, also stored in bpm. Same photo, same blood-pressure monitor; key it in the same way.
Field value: 68
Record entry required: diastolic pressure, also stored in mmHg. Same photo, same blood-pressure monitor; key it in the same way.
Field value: 88
